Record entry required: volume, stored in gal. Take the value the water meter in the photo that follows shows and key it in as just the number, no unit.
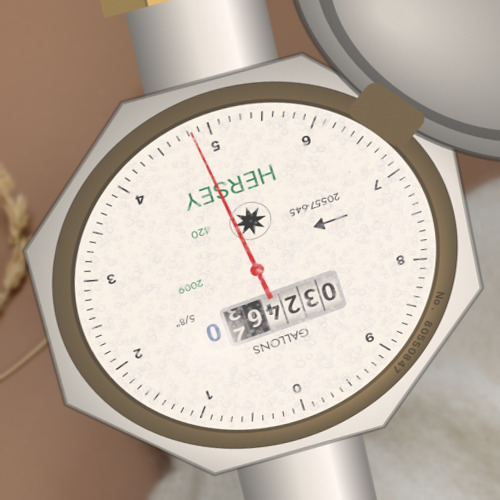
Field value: 324624.8
